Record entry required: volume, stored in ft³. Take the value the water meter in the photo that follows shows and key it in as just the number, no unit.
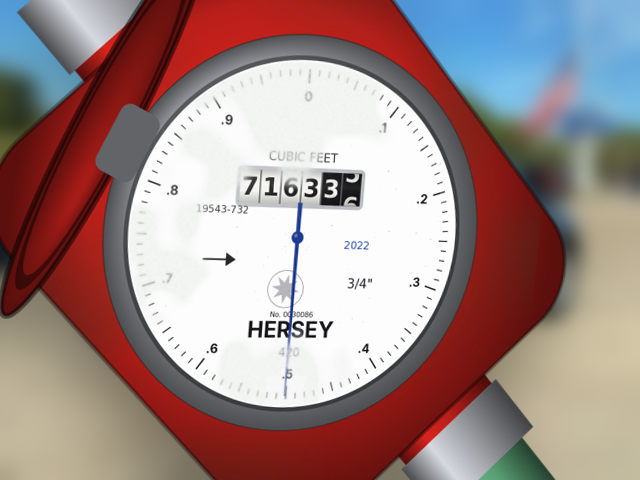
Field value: 716335.50
